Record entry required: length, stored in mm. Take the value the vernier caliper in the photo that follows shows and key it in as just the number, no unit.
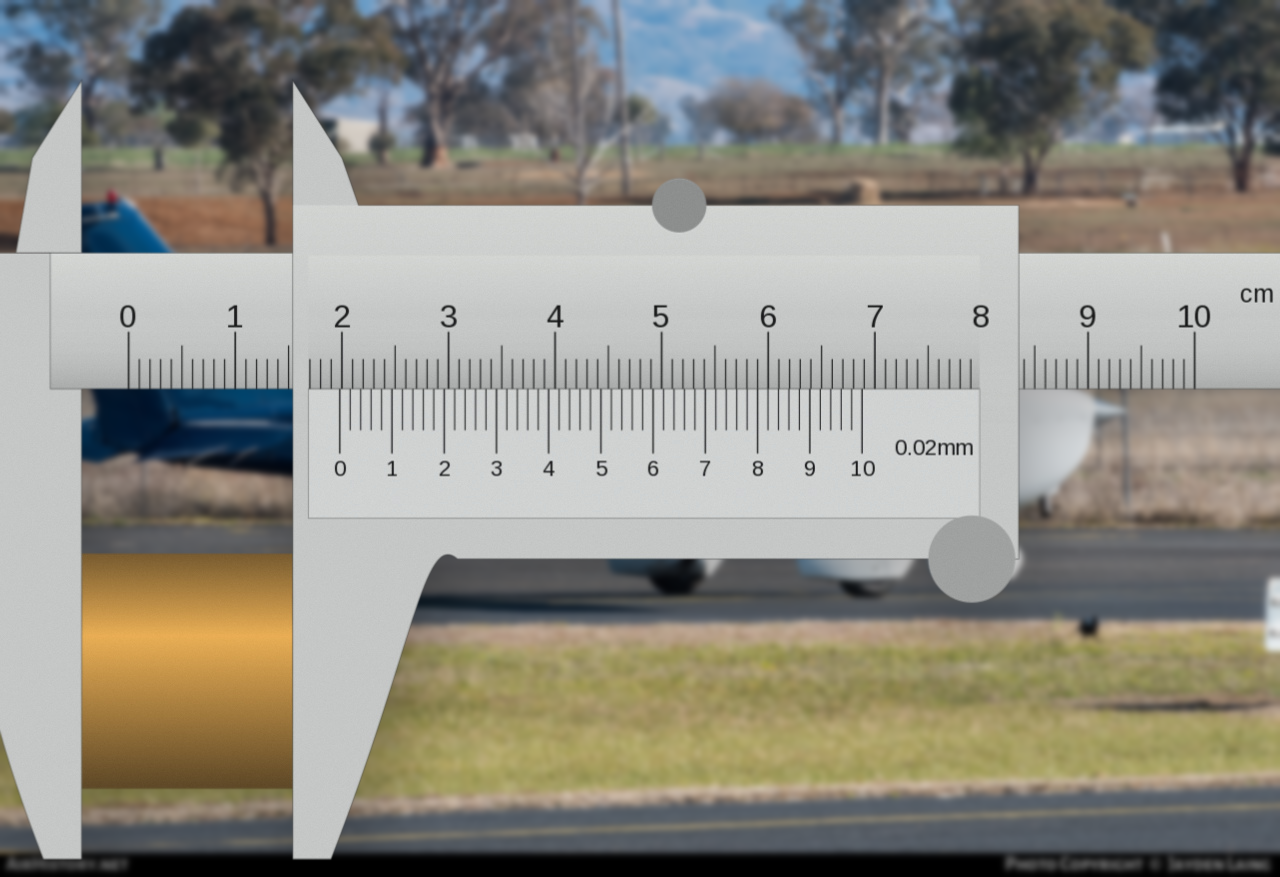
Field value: 19.8
